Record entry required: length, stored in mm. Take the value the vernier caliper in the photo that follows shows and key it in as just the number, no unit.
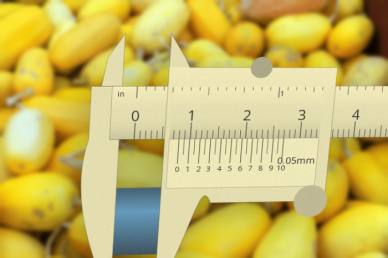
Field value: 8.0
